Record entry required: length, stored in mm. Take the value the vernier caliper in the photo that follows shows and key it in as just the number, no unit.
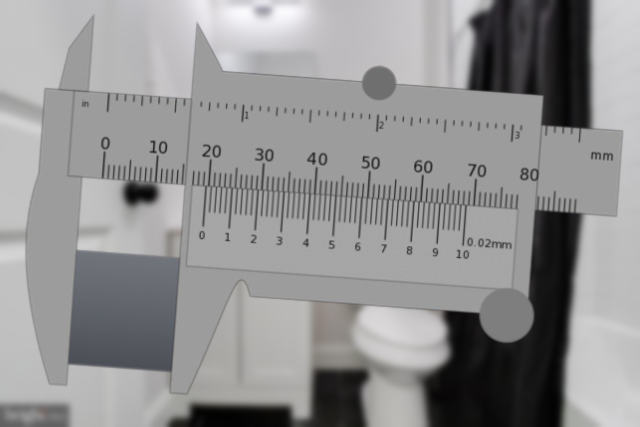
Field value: 19.5
